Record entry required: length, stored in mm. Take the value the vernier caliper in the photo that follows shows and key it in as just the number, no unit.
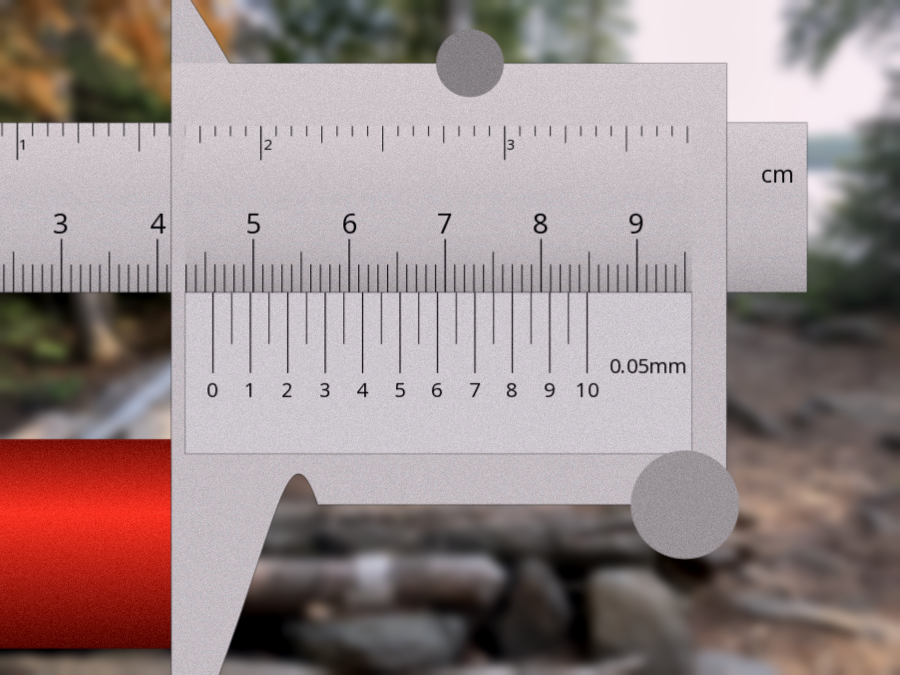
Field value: 45.8
